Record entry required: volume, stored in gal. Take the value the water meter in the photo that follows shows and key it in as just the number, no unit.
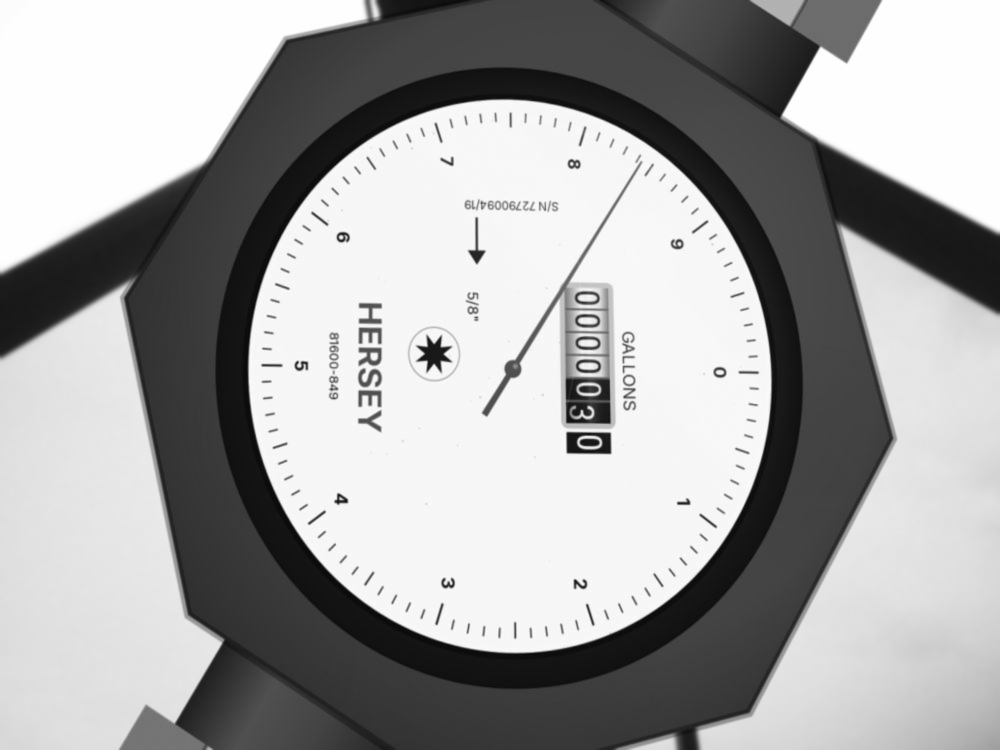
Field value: 28.4
